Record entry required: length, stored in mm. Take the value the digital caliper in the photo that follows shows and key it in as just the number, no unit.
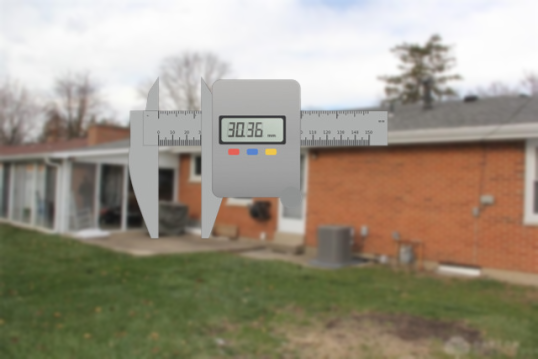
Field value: 30.36
